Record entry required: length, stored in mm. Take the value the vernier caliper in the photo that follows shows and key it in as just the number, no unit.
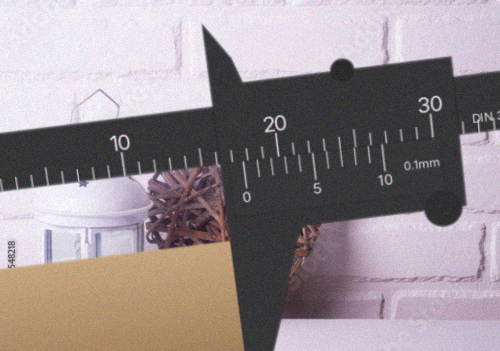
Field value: 17.7
